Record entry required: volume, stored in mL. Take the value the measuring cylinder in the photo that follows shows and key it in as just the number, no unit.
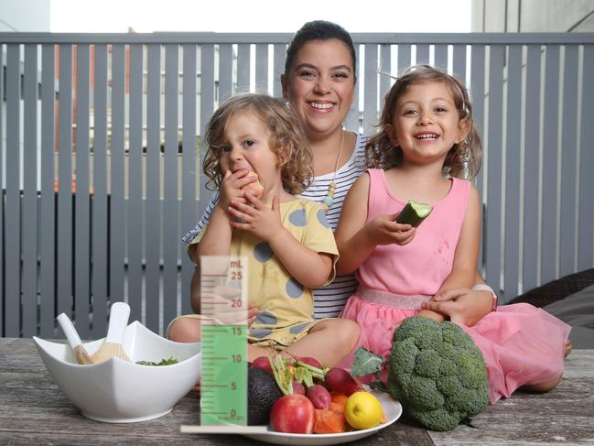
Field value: 16
